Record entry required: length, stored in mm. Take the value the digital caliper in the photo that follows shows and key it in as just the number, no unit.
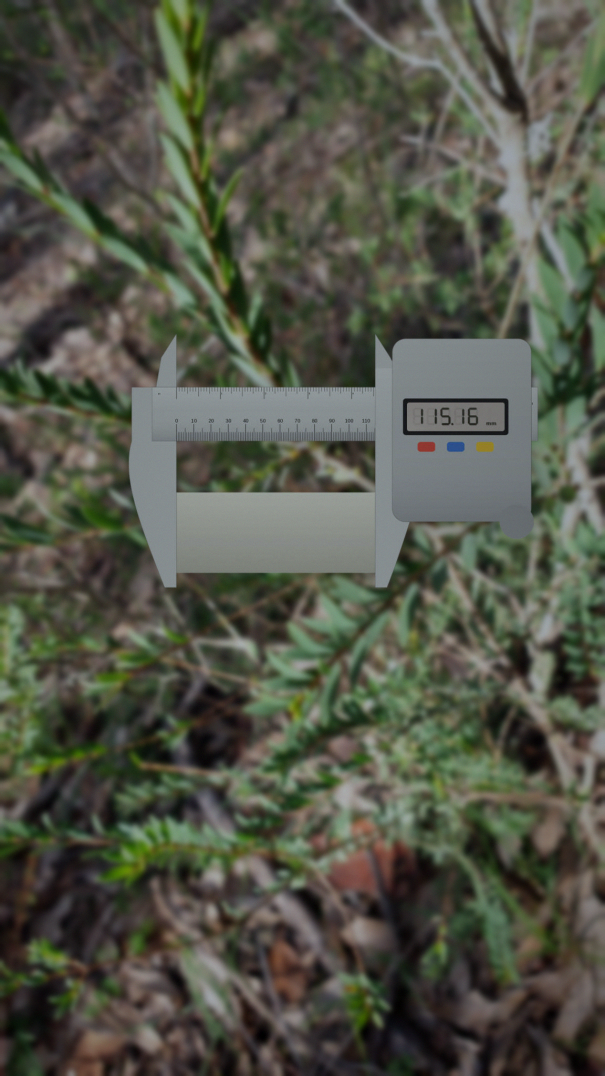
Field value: 115.16
